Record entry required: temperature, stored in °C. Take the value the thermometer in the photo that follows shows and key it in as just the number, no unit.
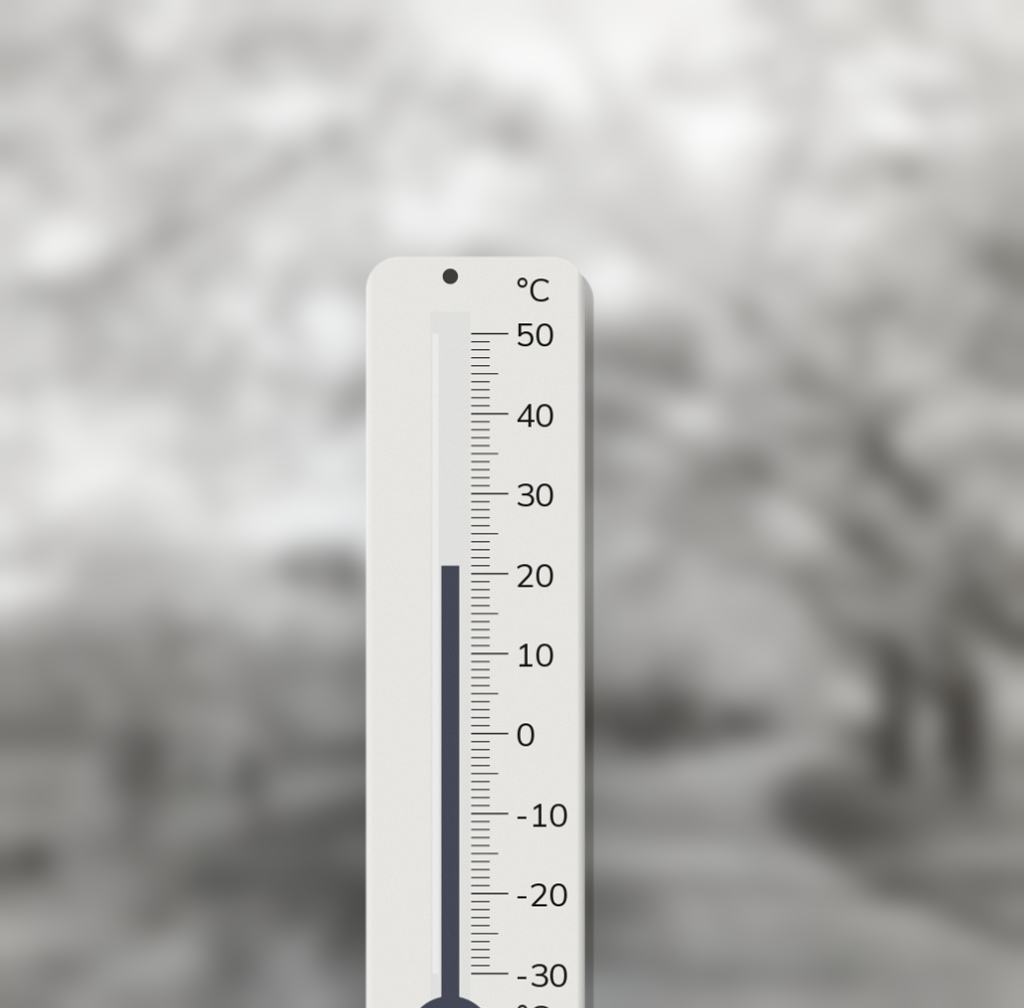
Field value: 21
